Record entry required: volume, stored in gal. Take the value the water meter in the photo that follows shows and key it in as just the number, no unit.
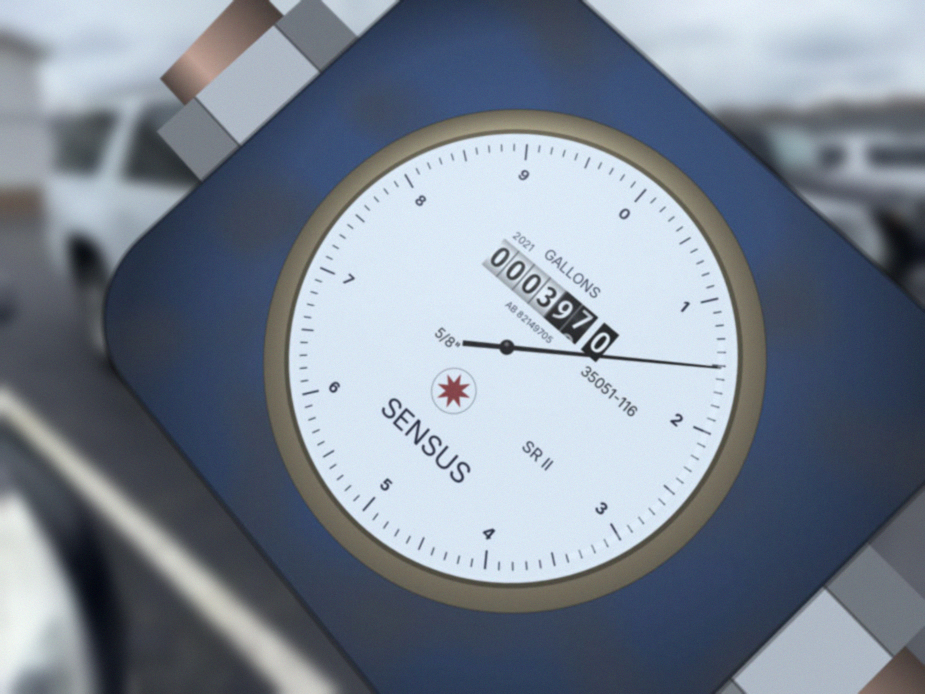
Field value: 3971.5
